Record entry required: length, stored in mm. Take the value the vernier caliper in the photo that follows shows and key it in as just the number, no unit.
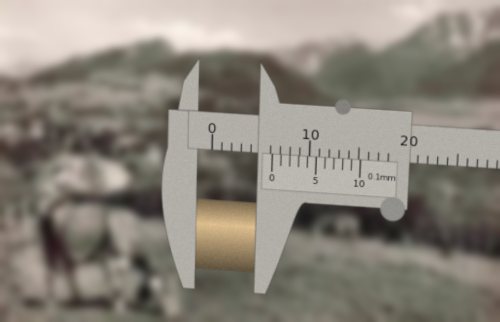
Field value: 6.2
